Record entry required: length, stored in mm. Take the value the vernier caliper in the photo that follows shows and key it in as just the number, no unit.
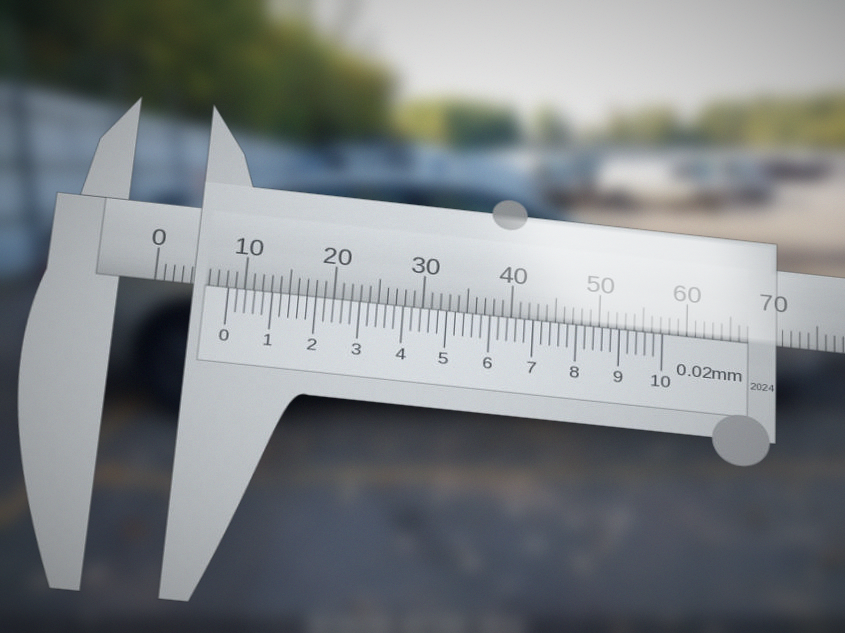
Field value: 8.2
